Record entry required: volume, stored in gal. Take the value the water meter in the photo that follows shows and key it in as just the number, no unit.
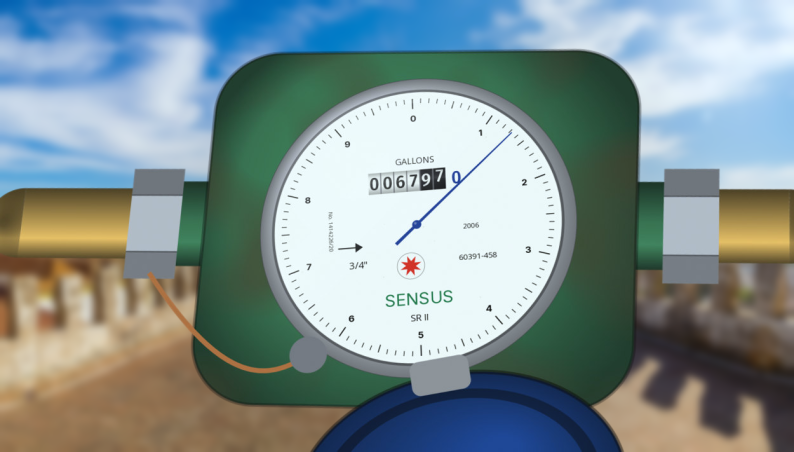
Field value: 67971.3
